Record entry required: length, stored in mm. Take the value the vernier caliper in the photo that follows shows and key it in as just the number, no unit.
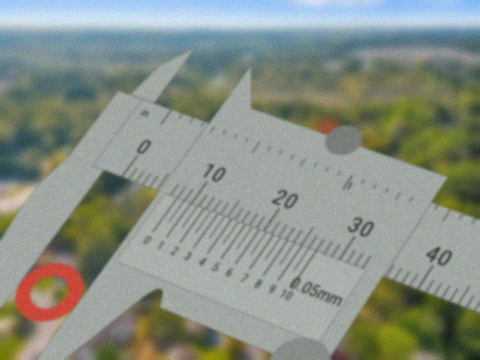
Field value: 8.0
